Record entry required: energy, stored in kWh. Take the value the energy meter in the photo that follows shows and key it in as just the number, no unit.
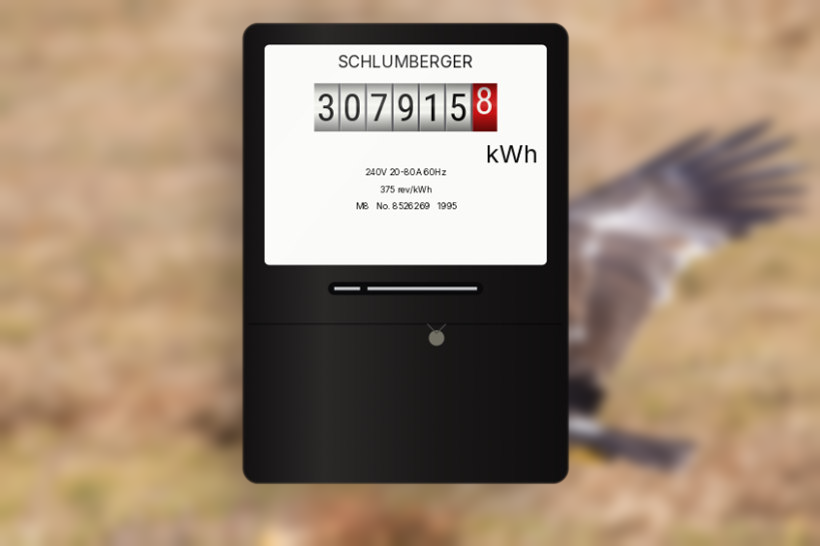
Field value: 307915.8
